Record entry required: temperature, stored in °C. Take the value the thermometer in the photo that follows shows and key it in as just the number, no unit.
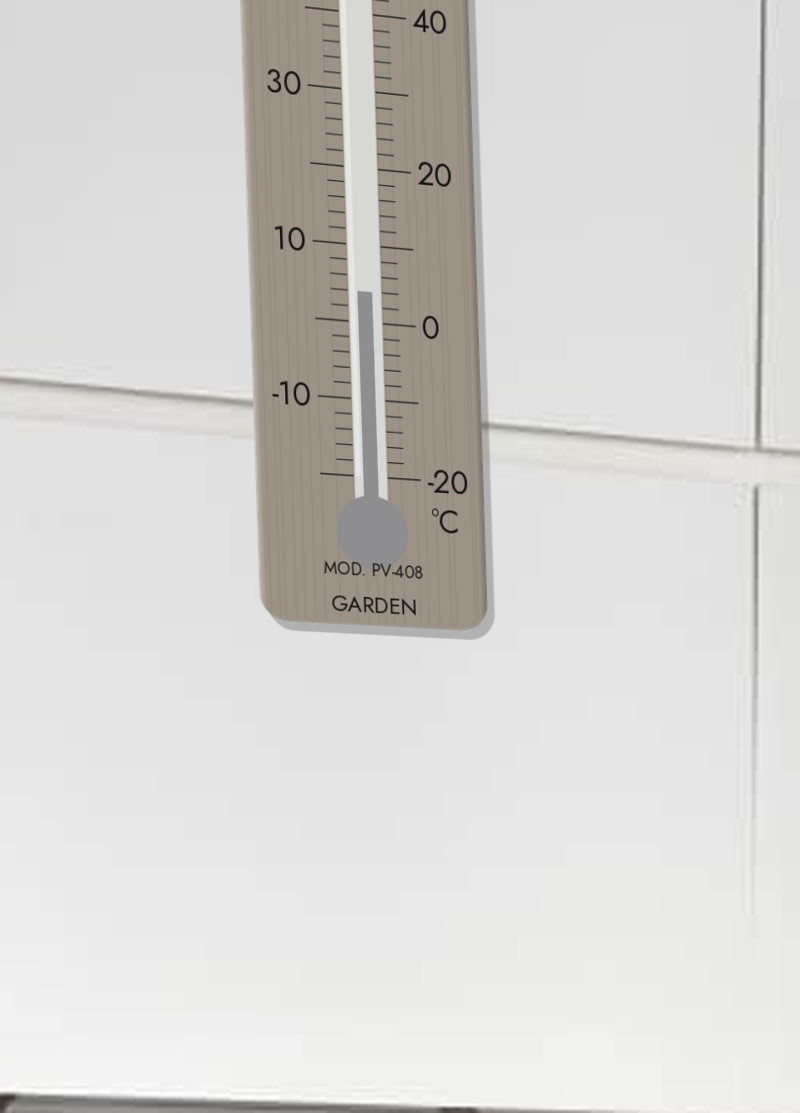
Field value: 4
